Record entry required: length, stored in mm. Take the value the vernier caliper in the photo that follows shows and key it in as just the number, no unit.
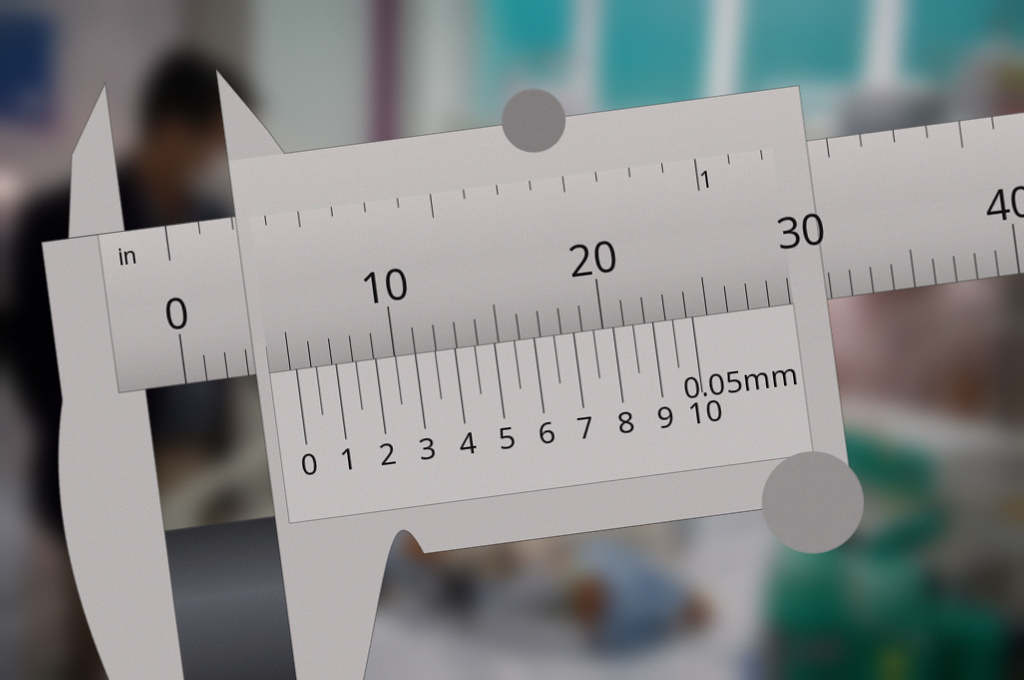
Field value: 5.3
